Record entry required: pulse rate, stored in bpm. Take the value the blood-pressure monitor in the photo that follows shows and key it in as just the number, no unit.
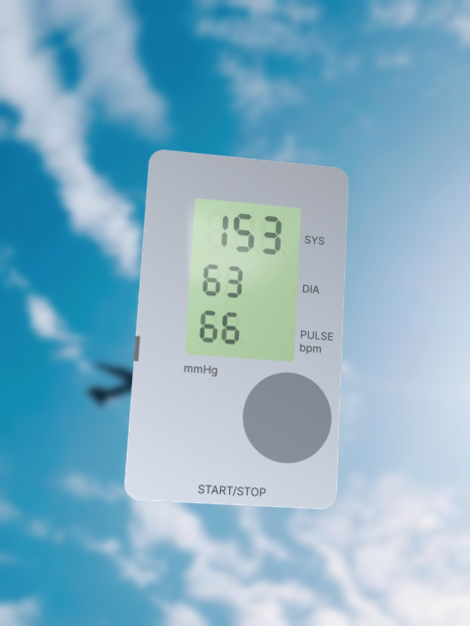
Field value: 66
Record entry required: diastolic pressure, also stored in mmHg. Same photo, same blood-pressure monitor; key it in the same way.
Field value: 63
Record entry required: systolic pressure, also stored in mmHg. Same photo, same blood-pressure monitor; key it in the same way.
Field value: 153
